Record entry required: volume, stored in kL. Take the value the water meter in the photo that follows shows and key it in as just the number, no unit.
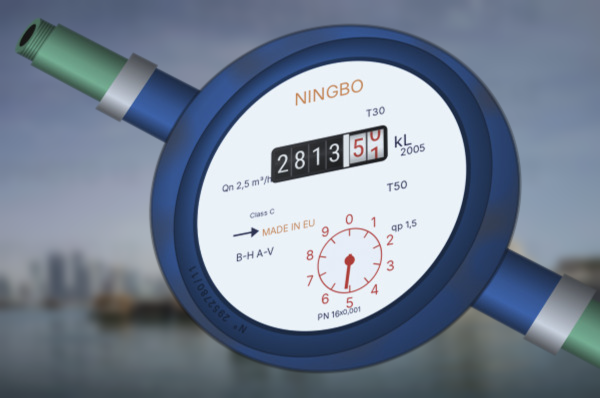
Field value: 2813.505
